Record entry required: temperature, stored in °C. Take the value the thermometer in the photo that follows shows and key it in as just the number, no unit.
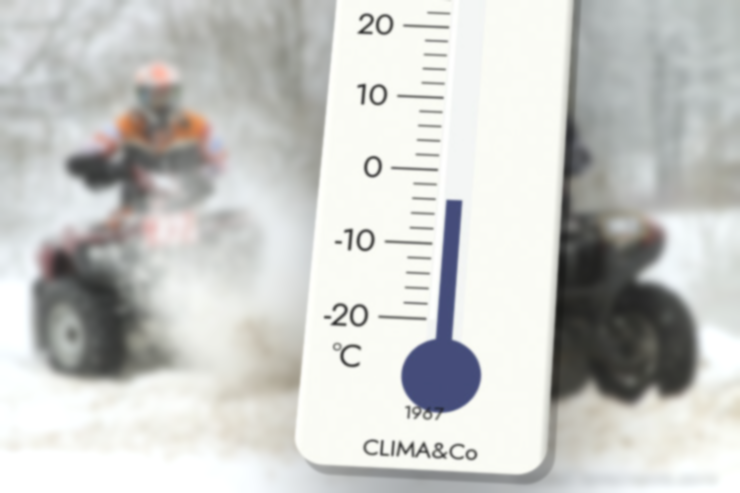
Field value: -4
